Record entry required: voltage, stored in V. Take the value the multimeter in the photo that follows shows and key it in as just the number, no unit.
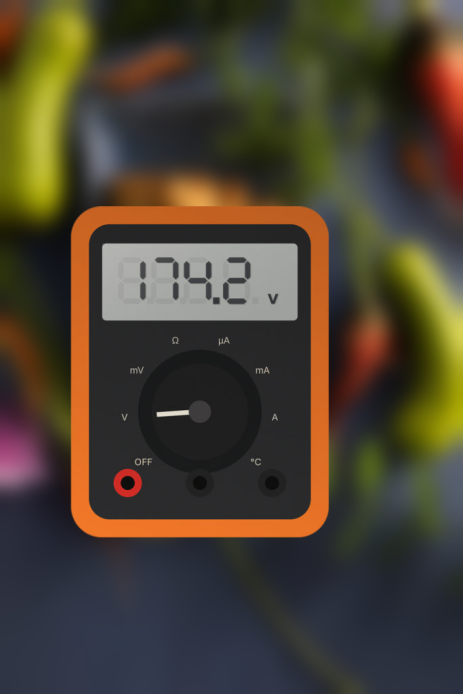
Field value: 174.2
